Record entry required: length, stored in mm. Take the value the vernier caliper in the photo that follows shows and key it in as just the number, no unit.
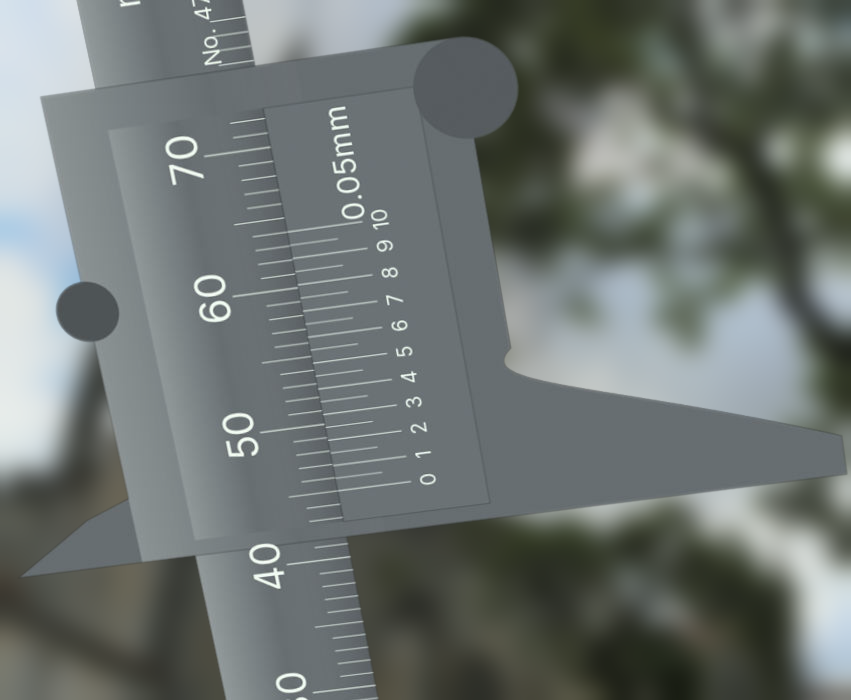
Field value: 45.0
